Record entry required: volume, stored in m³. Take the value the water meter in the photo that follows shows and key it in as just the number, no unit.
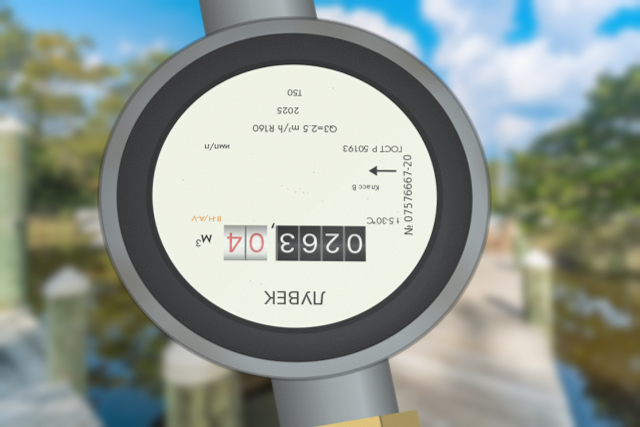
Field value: 263.04
